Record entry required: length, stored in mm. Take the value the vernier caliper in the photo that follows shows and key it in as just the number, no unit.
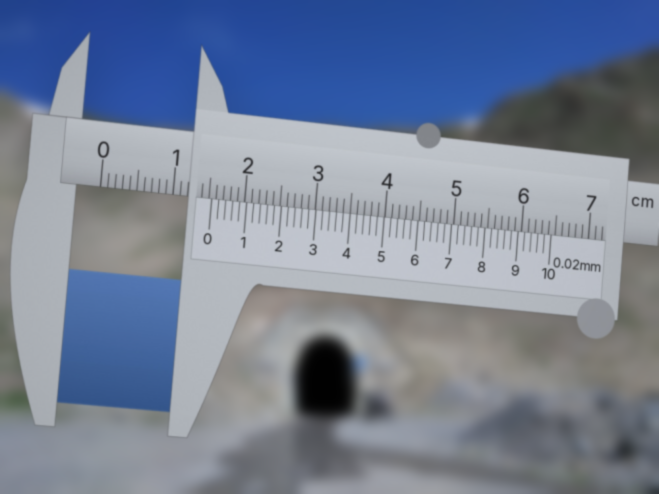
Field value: 15.4
